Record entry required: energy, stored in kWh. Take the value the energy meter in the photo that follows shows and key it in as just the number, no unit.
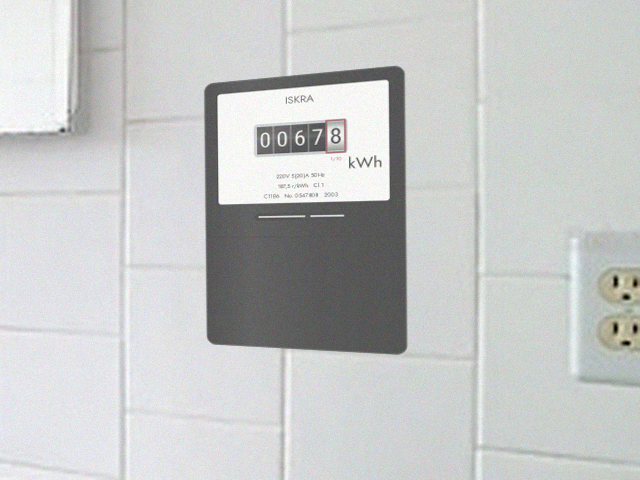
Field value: 67.8
